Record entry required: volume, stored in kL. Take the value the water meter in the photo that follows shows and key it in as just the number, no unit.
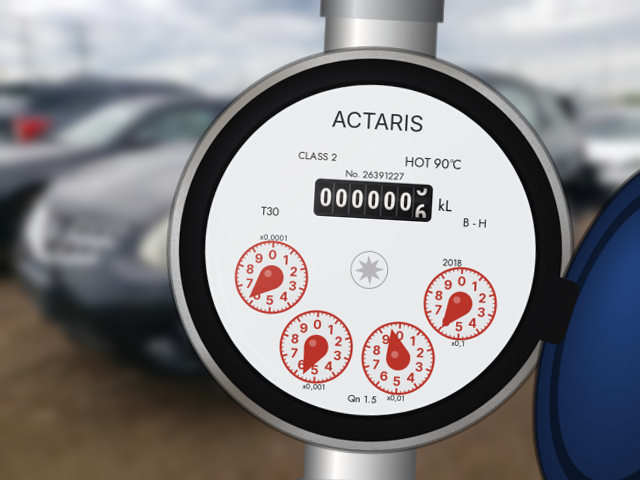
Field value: 5.5956
